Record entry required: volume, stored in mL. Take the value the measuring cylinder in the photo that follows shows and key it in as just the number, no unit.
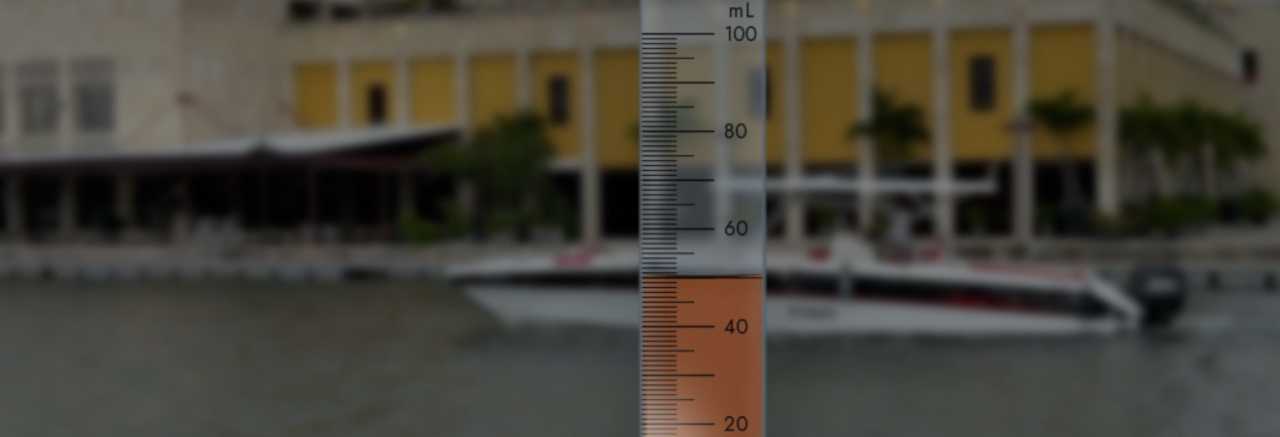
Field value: 50
